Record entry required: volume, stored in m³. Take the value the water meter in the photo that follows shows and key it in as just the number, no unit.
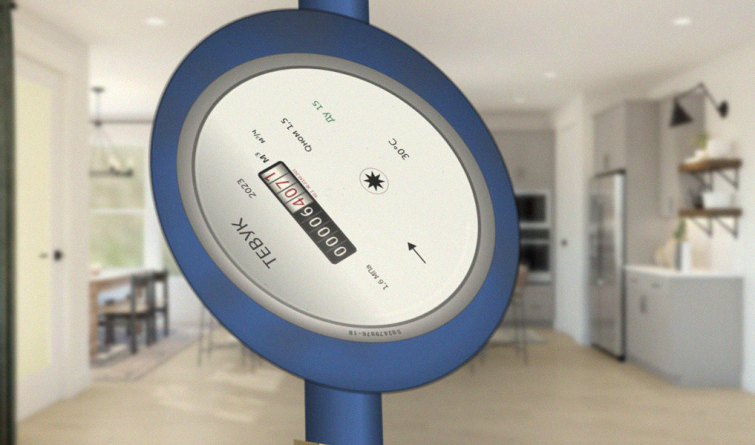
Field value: 6.4071
